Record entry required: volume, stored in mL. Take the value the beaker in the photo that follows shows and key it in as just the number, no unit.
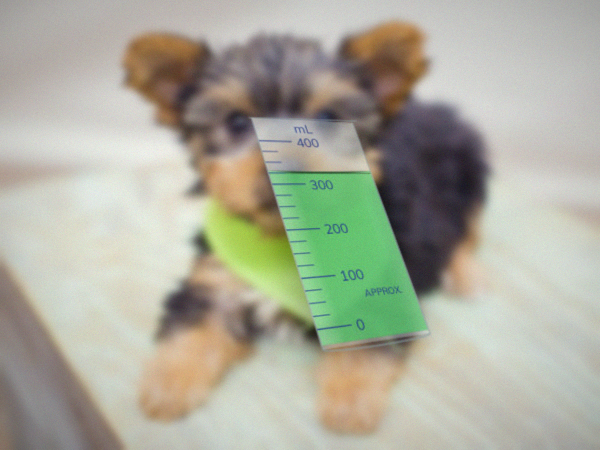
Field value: 325
